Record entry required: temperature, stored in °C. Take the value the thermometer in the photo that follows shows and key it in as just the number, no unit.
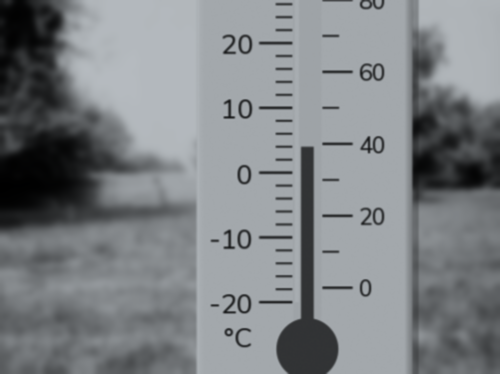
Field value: 4
